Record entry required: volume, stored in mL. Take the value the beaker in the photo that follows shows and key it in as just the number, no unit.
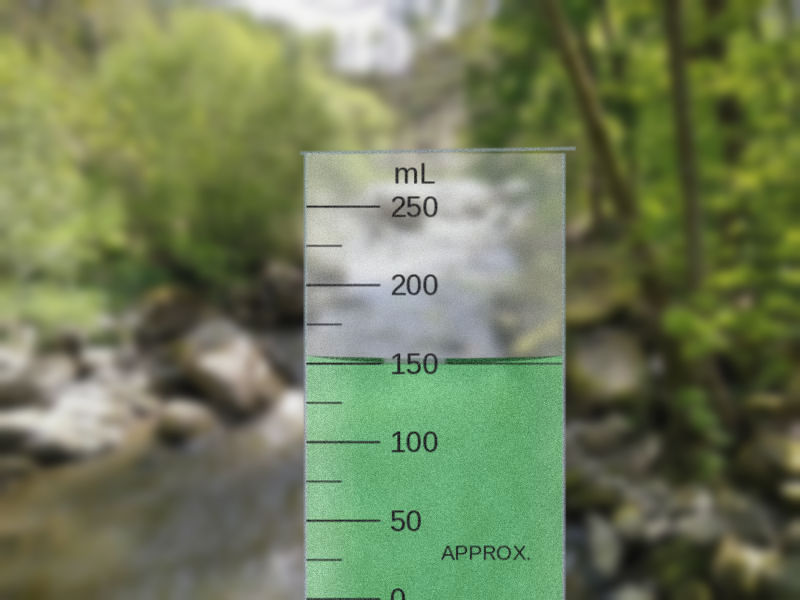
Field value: 150
